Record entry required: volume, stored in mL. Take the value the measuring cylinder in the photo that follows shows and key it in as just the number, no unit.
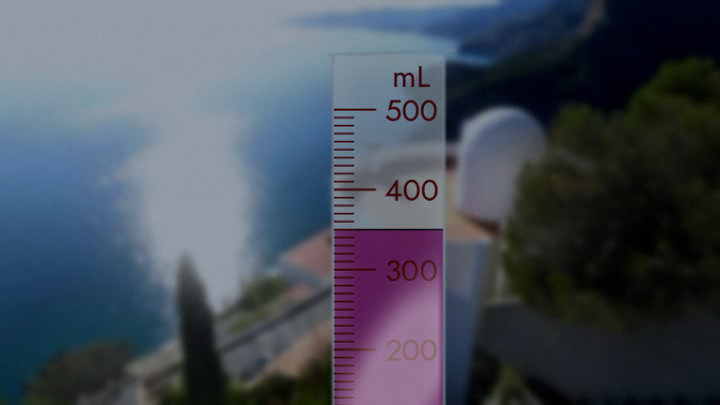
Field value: 350
